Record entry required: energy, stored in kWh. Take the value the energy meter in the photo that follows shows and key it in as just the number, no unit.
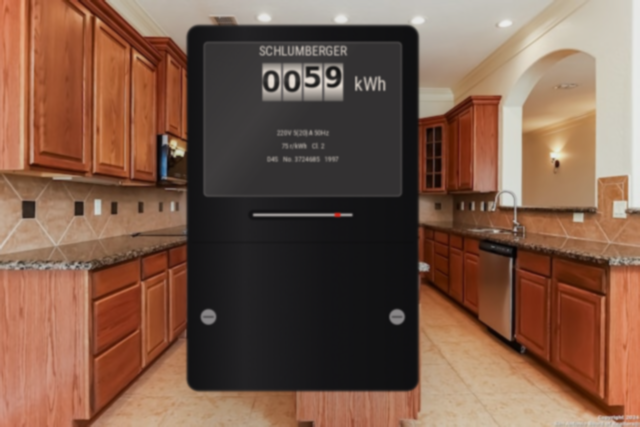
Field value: 59
